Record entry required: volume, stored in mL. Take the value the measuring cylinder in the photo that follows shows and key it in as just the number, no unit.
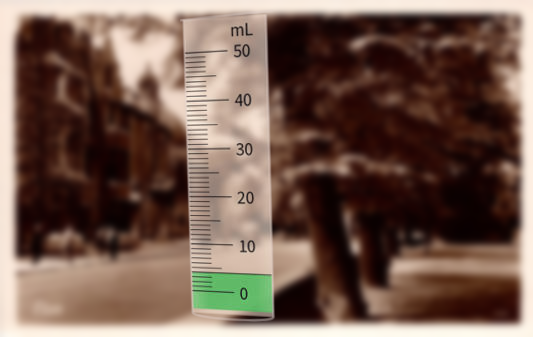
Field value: 4
